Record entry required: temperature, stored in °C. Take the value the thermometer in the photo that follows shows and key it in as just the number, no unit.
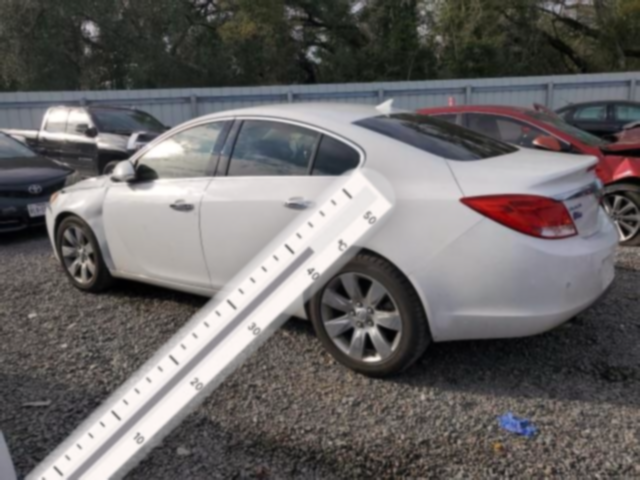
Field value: 42
